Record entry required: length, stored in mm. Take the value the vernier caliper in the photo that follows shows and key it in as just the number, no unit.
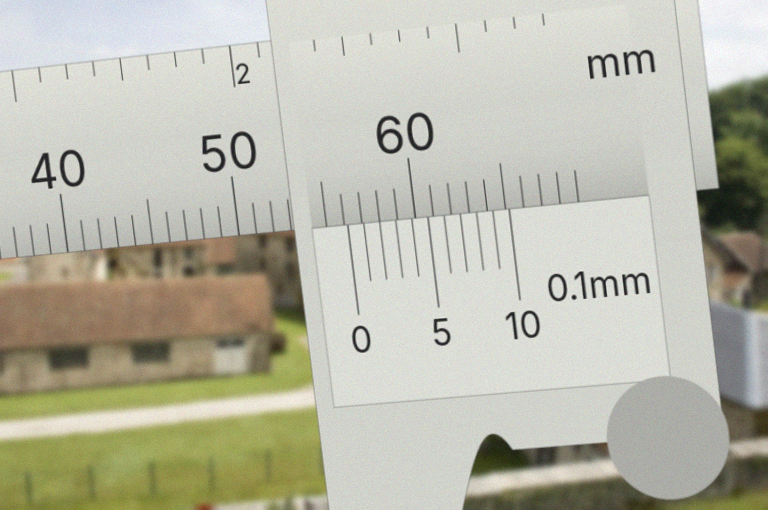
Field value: 56.2
